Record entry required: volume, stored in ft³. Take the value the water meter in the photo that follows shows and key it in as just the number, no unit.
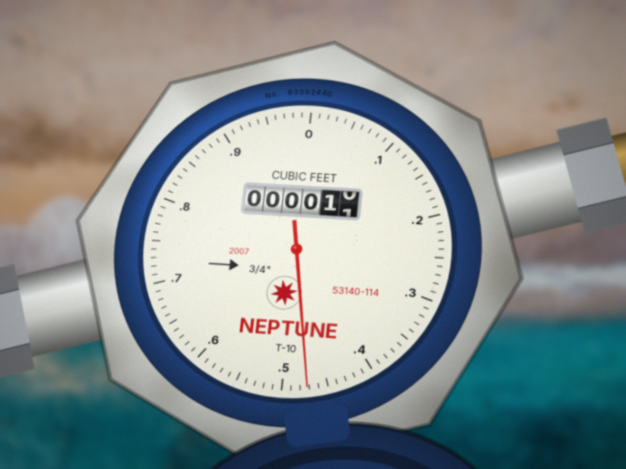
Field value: 10.47
